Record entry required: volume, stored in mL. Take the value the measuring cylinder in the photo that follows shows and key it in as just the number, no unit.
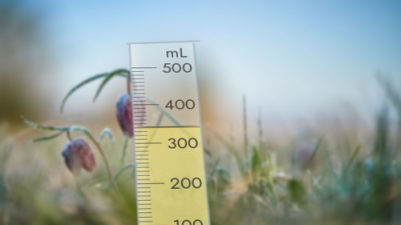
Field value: 340
